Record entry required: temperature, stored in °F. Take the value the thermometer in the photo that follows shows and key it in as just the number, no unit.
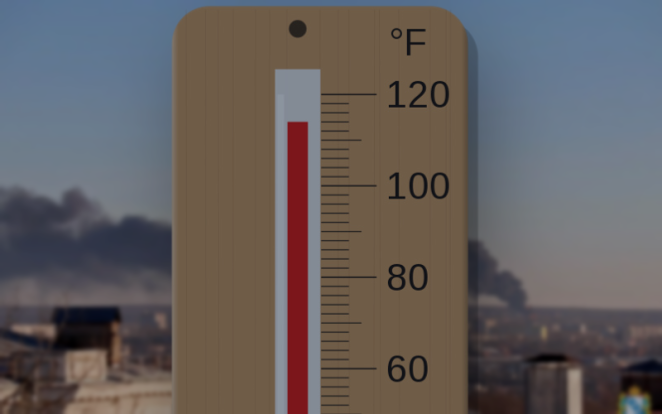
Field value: 114
